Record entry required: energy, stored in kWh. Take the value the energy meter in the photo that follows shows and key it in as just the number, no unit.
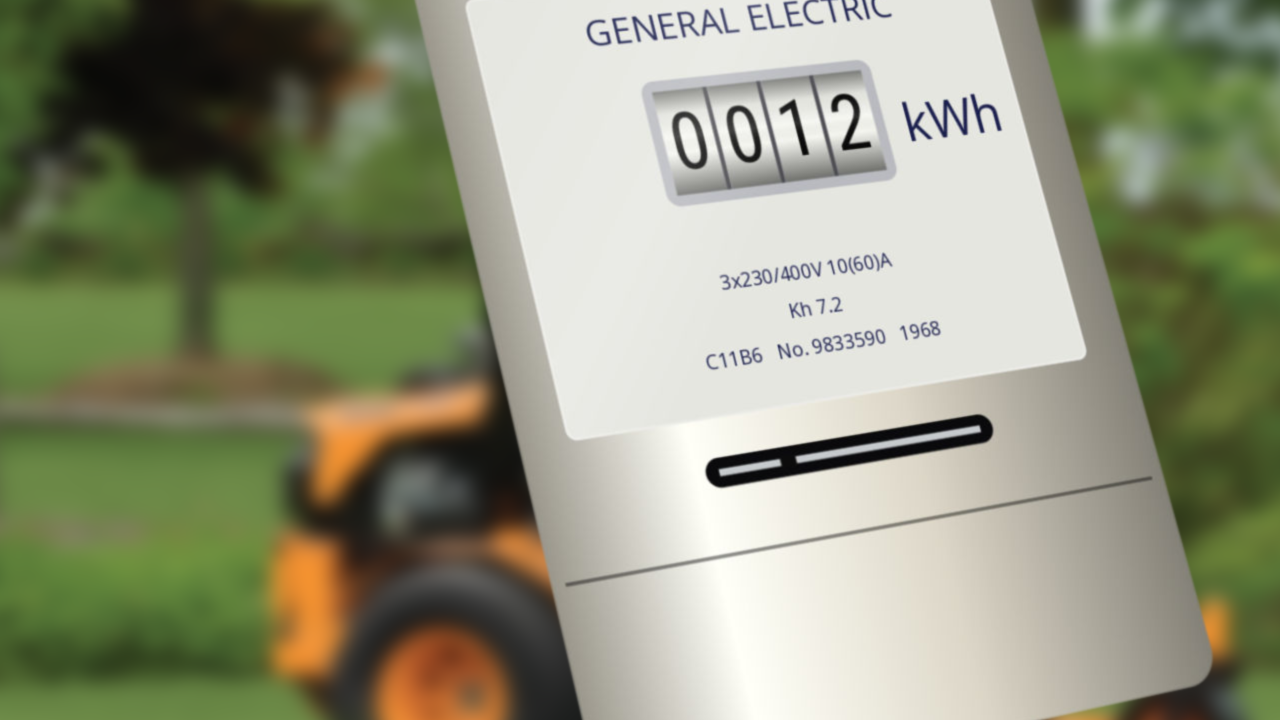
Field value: 12
